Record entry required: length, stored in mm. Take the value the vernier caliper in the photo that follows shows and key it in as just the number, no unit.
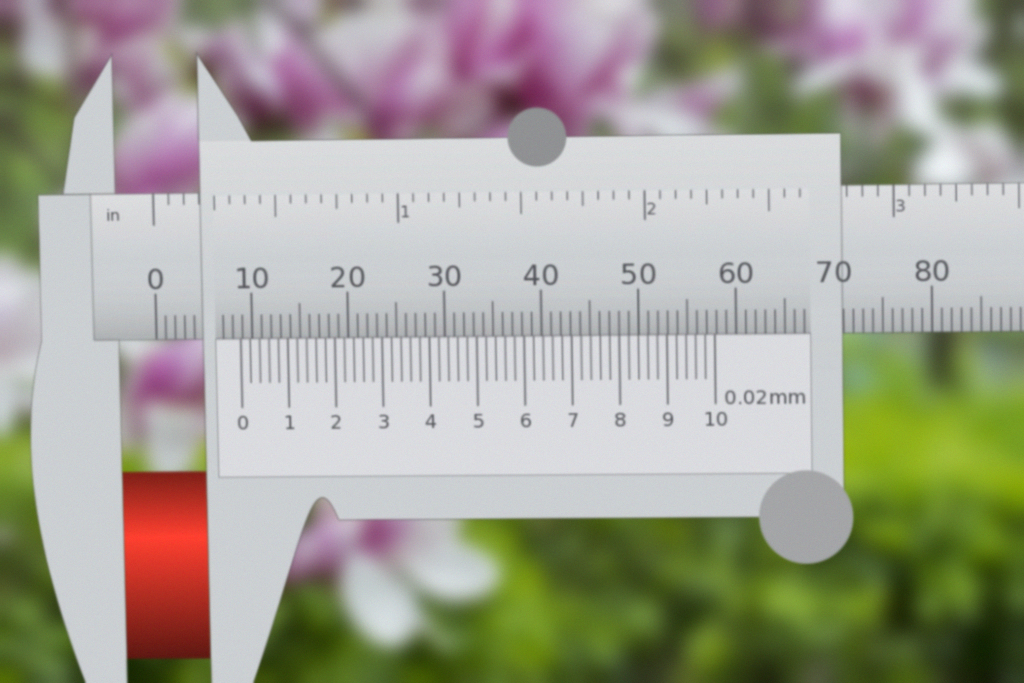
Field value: 8.8
